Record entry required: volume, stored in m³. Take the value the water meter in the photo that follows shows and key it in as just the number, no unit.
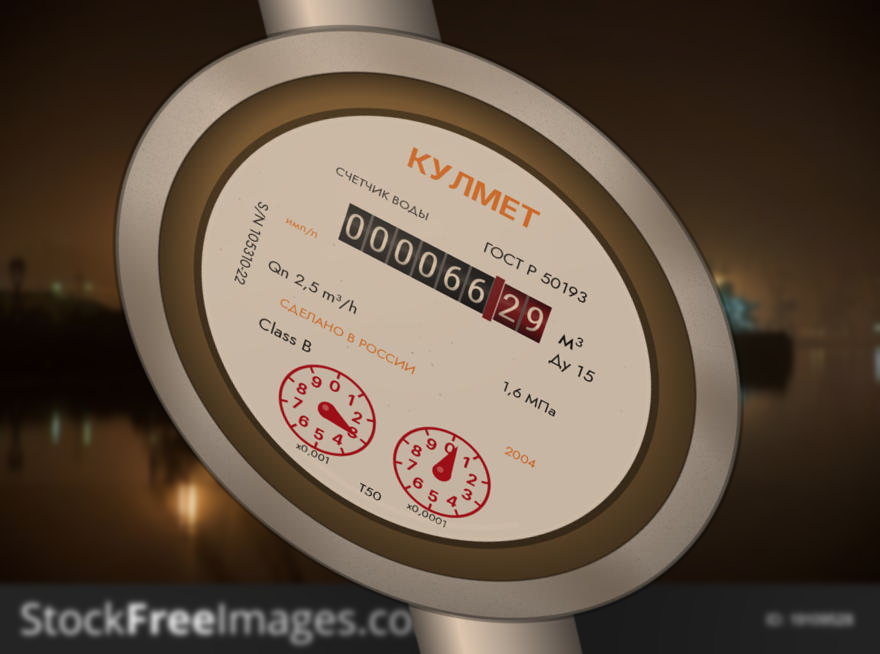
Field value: 66.2930
